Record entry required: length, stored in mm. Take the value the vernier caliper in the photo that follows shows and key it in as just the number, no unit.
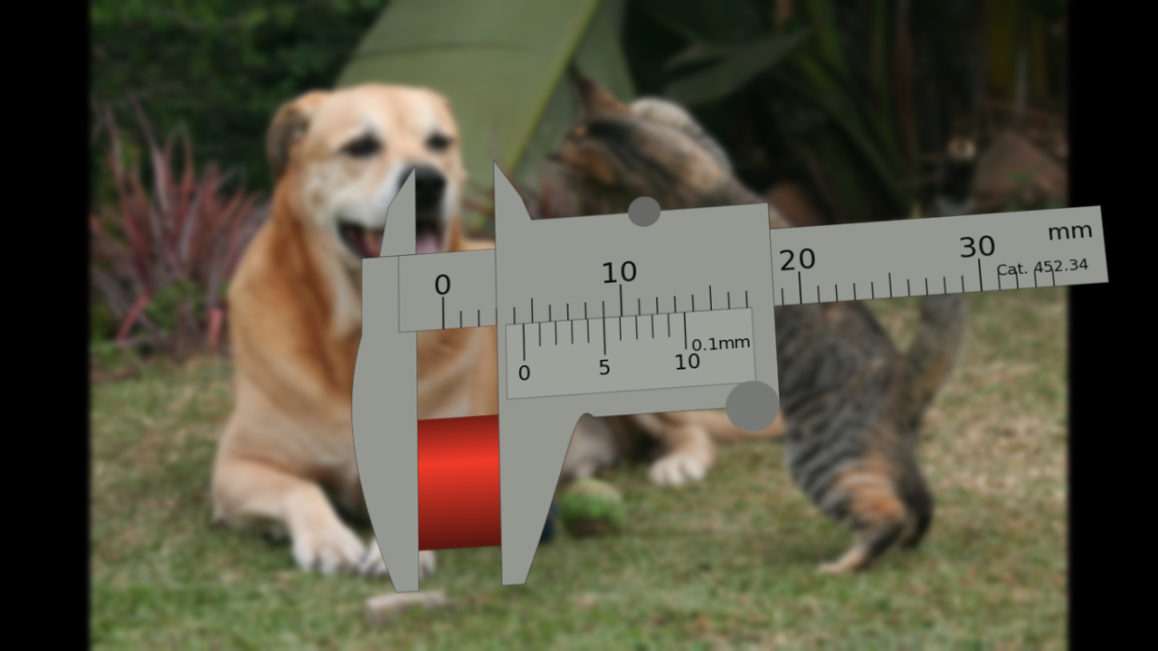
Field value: 4.5
